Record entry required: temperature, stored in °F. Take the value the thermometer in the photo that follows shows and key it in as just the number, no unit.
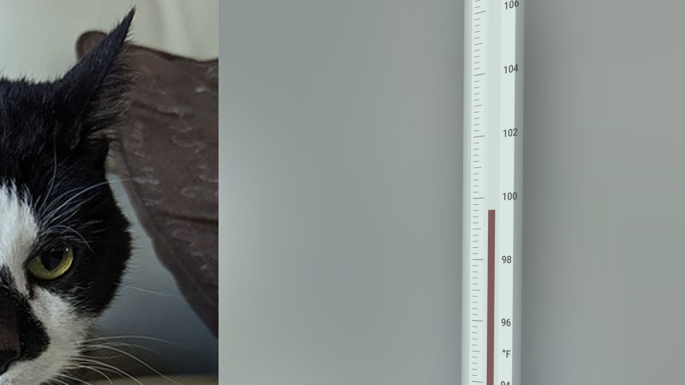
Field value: 99.6
